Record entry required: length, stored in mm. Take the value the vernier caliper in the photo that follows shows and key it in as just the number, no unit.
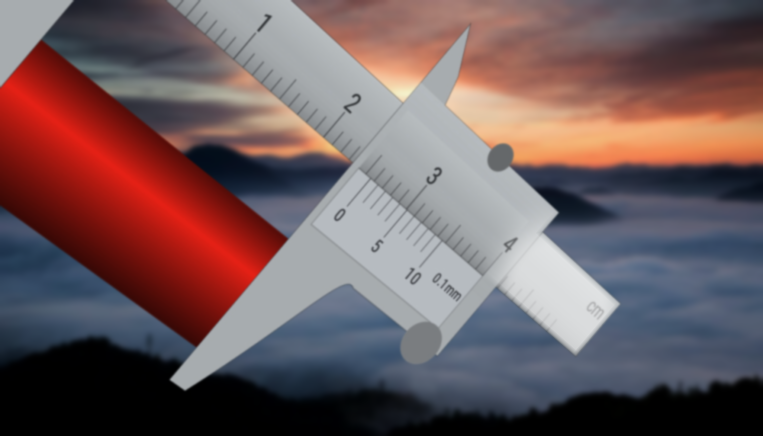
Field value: 25.6
